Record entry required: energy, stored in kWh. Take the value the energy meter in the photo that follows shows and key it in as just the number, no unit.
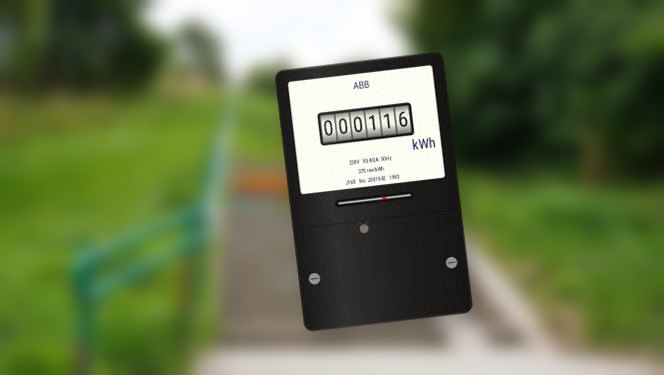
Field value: 116
